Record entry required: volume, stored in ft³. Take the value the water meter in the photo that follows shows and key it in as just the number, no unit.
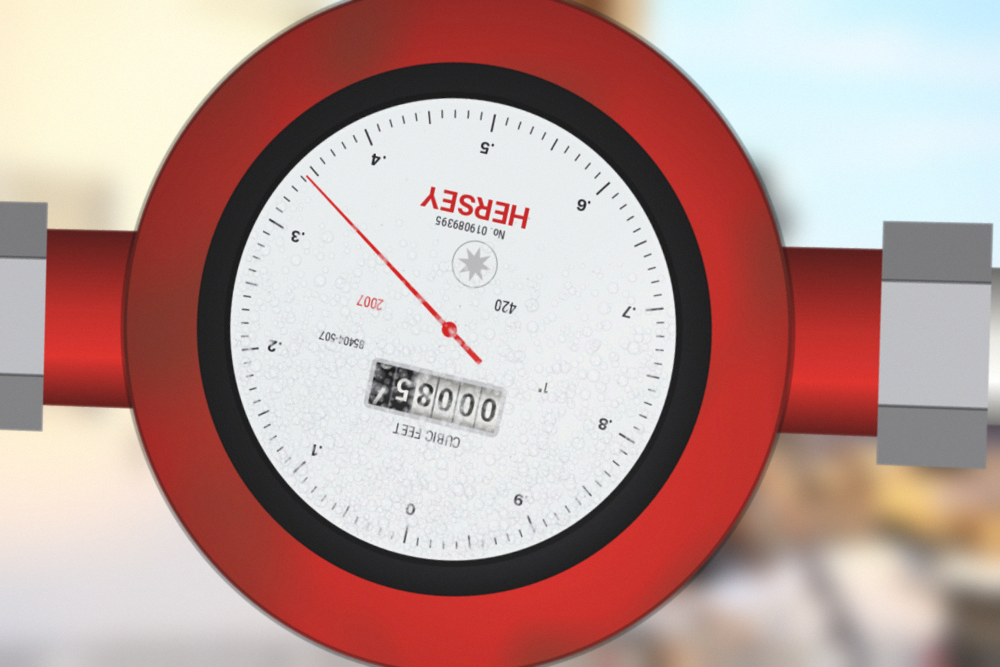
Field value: 857.34
